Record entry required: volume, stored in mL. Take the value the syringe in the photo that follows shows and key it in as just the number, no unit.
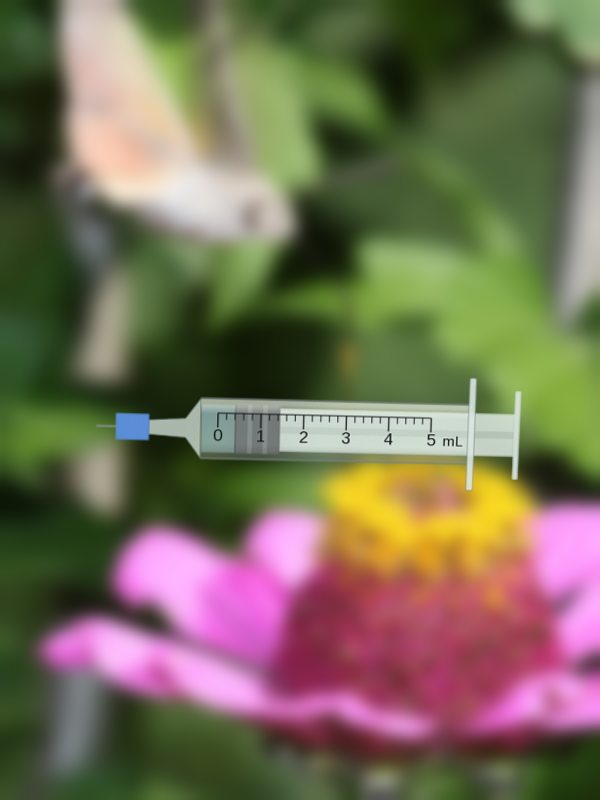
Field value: 0.4
